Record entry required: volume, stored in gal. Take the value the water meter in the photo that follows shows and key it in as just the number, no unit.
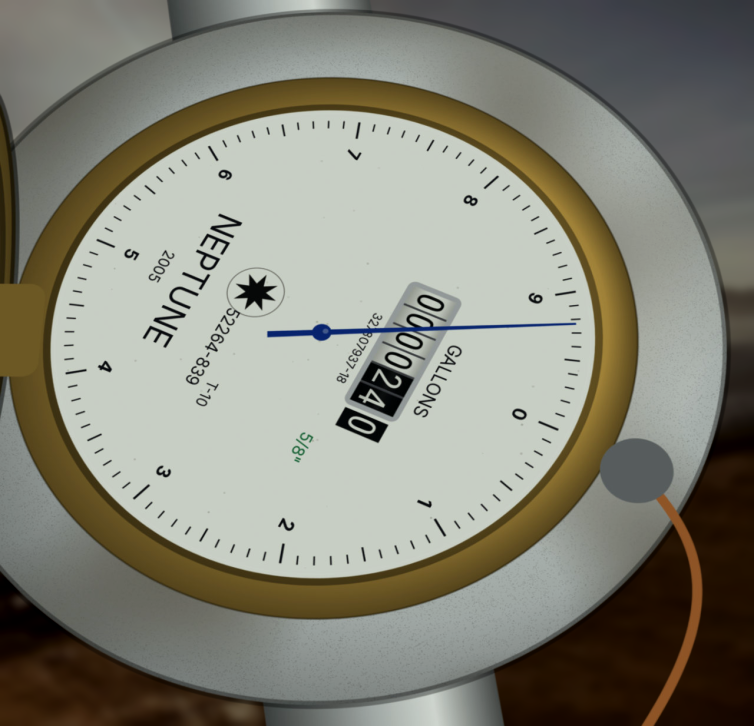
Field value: 239.2
